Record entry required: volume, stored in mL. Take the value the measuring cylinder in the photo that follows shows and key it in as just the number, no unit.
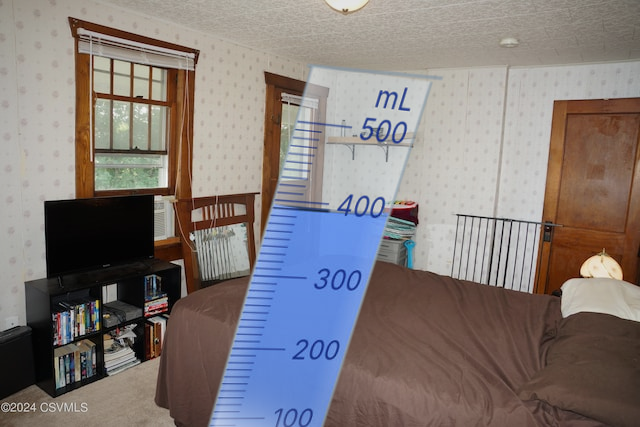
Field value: 390
